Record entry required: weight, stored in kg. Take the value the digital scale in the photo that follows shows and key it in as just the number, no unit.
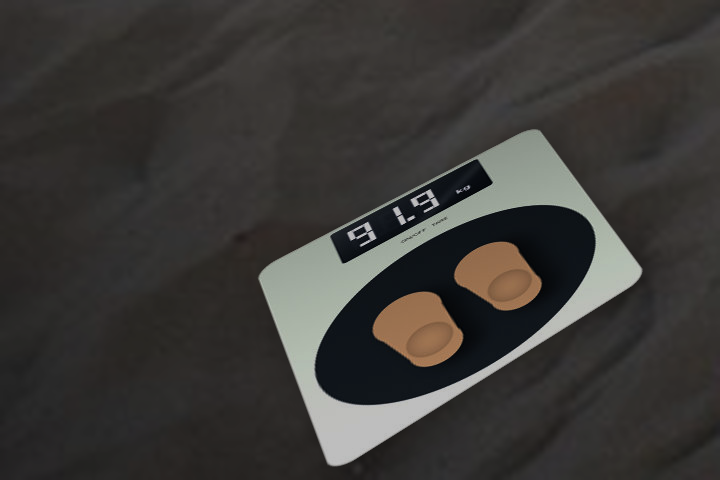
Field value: 91.9
